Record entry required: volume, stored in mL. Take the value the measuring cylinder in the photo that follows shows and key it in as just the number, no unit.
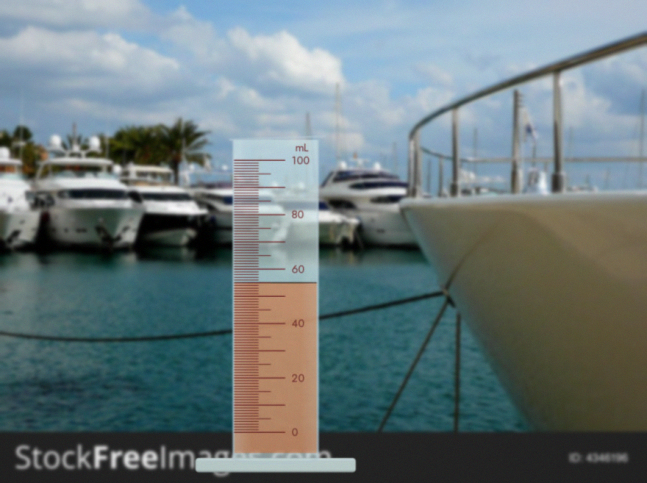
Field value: 55
